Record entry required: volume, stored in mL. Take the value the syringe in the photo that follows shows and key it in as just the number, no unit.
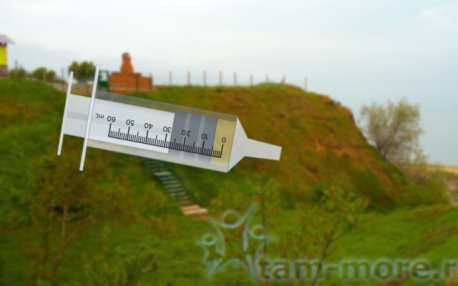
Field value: 5
